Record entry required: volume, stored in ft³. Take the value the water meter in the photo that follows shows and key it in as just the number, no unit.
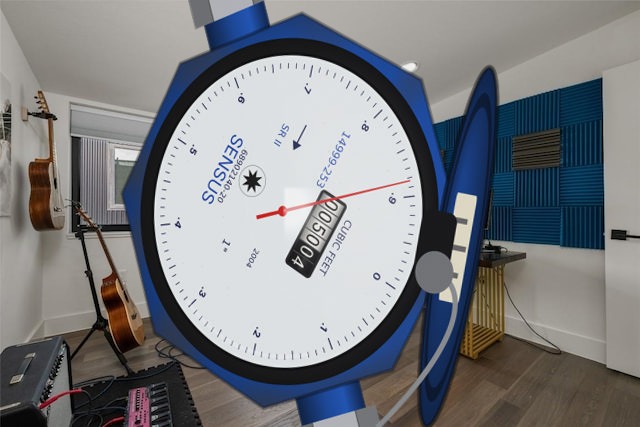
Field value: 5003.88
